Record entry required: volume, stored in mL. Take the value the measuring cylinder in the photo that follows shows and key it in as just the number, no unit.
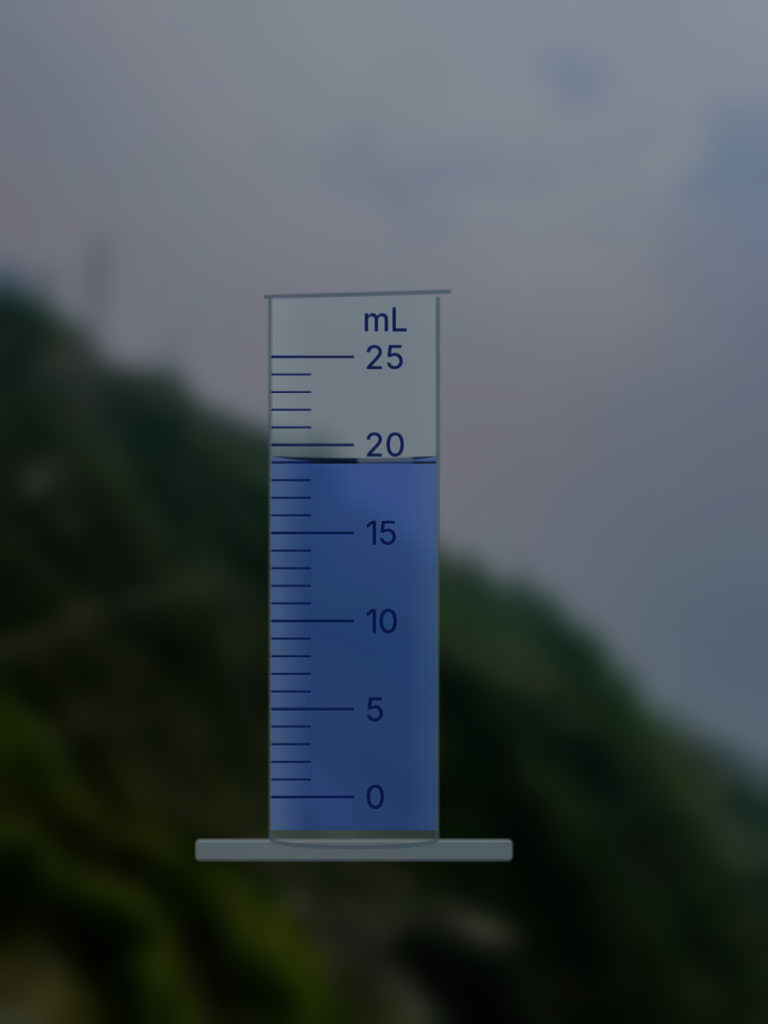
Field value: 19
